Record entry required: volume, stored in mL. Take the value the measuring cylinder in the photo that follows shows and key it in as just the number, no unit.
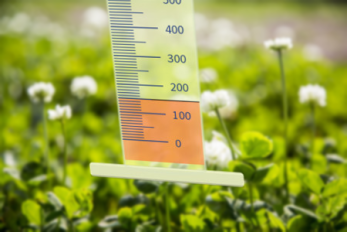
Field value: 150
